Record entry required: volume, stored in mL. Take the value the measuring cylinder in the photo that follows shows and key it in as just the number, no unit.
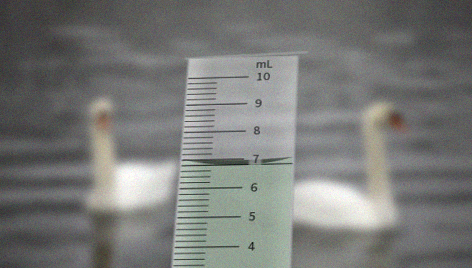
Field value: 6.8
